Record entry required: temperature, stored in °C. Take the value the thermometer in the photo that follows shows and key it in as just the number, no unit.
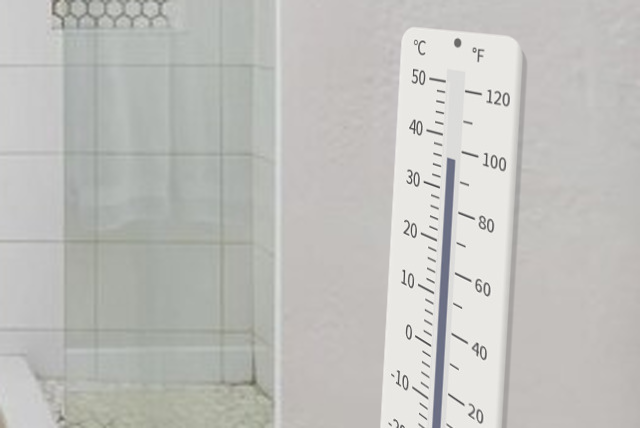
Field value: 36
